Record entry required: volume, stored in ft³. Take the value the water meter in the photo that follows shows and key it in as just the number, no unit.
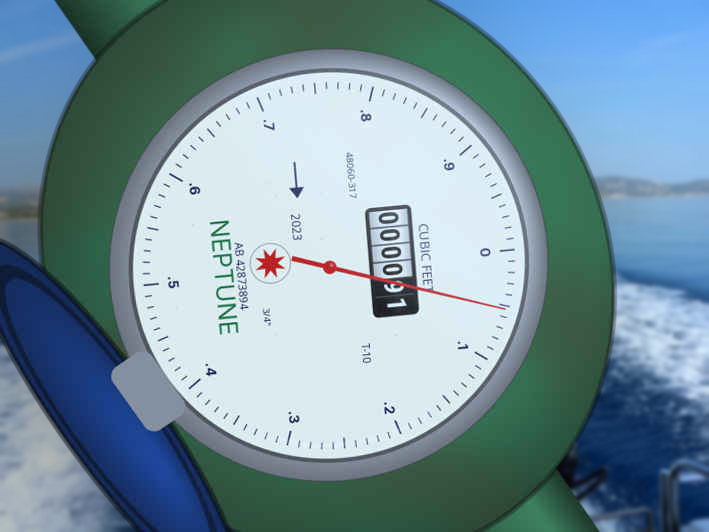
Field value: 91.05
